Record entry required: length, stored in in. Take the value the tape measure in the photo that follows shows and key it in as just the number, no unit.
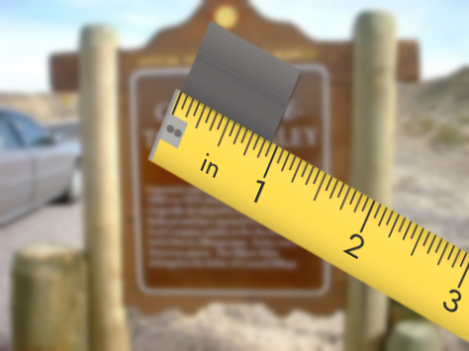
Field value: 0.9375
